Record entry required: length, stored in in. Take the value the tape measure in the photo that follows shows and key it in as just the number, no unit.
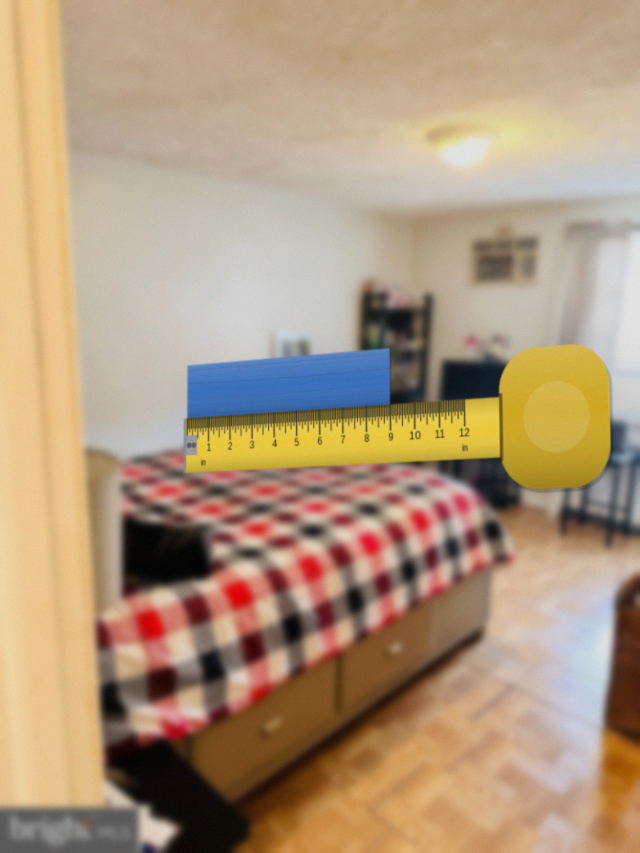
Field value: 9
